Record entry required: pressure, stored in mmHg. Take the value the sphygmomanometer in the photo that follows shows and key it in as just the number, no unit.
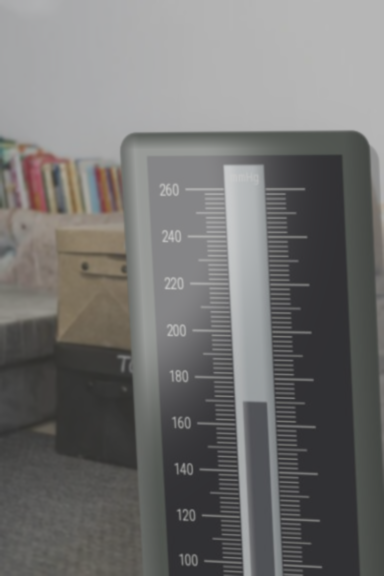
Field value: 170
